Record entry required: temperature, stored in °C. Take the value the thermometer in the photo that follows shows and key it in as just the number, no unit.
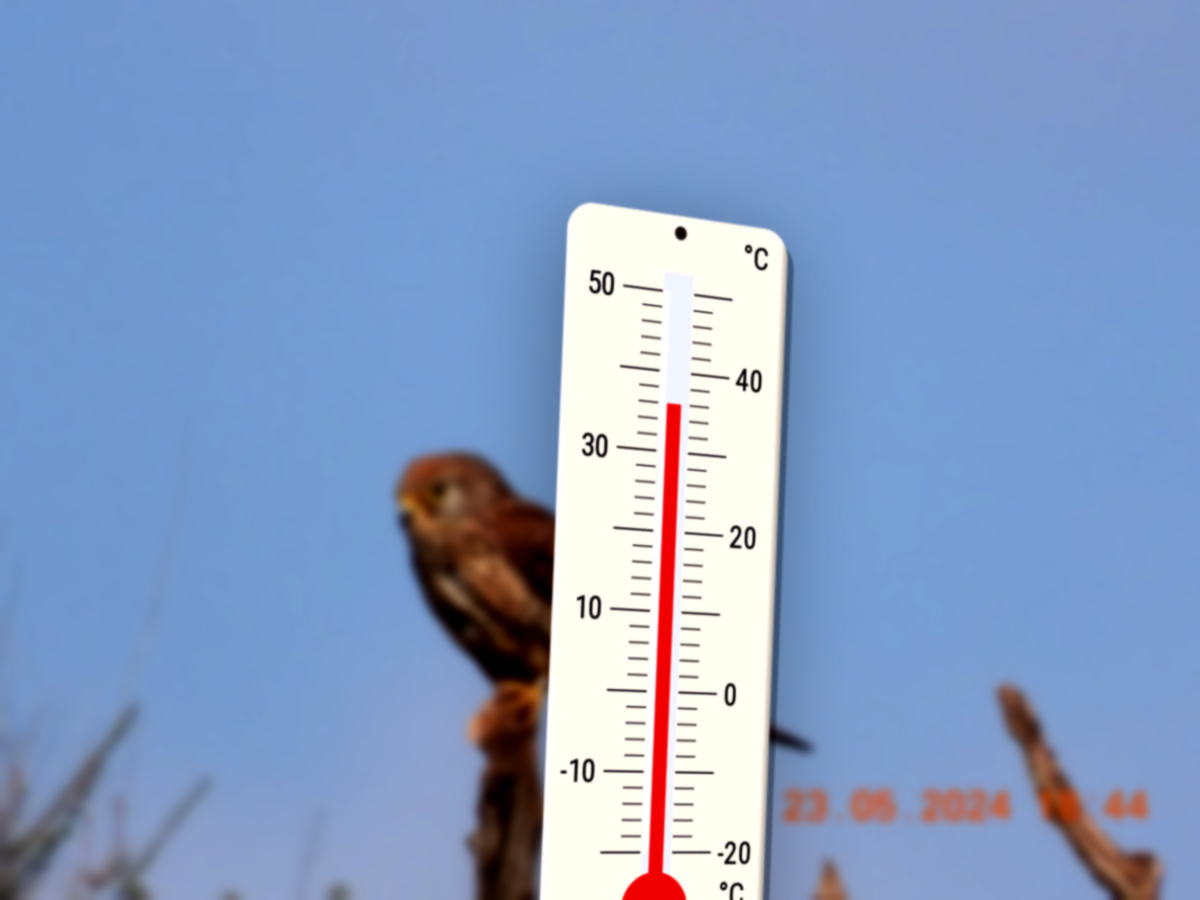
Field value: 36
